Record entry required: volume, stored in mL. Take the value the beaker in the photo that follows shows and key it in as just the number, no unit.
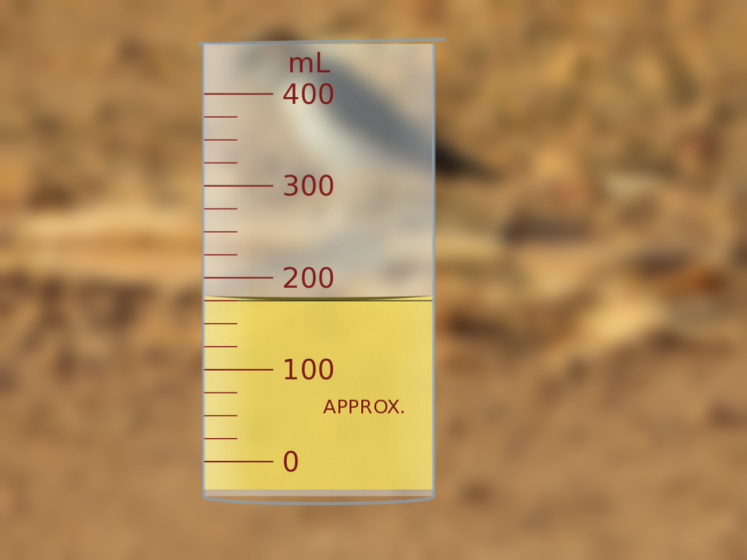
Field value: 175
